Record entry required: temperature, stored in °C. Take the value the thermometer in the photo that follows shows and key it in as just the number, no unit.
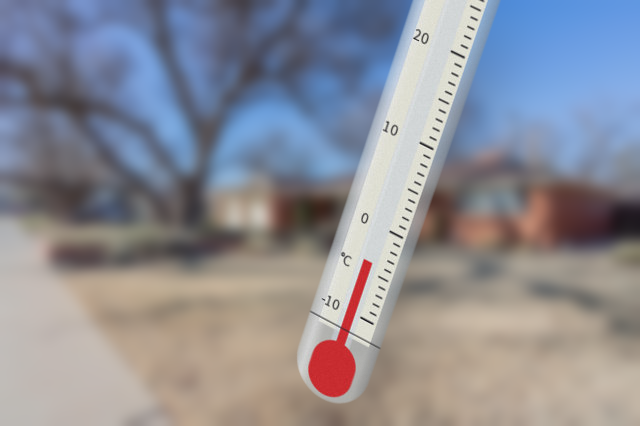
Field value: -4
